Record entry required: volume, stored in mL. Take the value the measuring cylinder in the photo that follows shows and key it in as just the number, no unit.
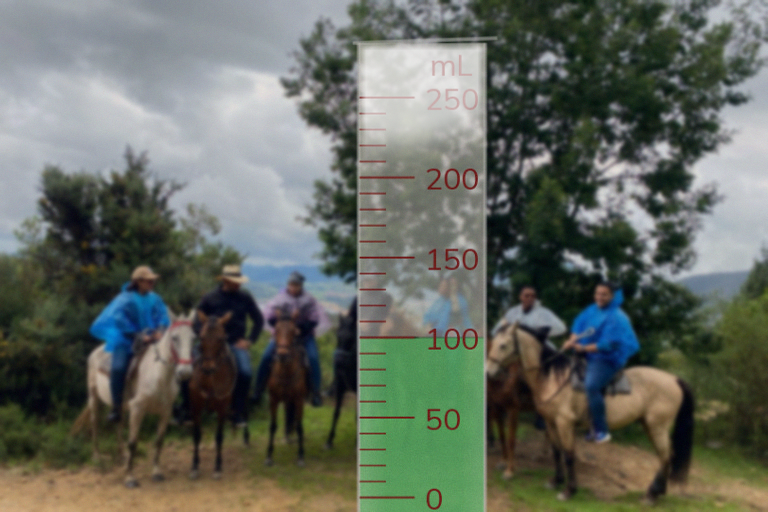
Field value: 100
